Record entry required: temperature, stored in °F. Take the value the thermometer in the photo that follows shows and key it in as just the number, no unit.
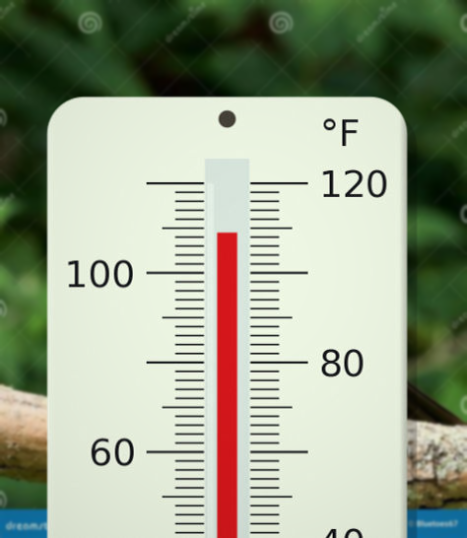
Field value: 109
